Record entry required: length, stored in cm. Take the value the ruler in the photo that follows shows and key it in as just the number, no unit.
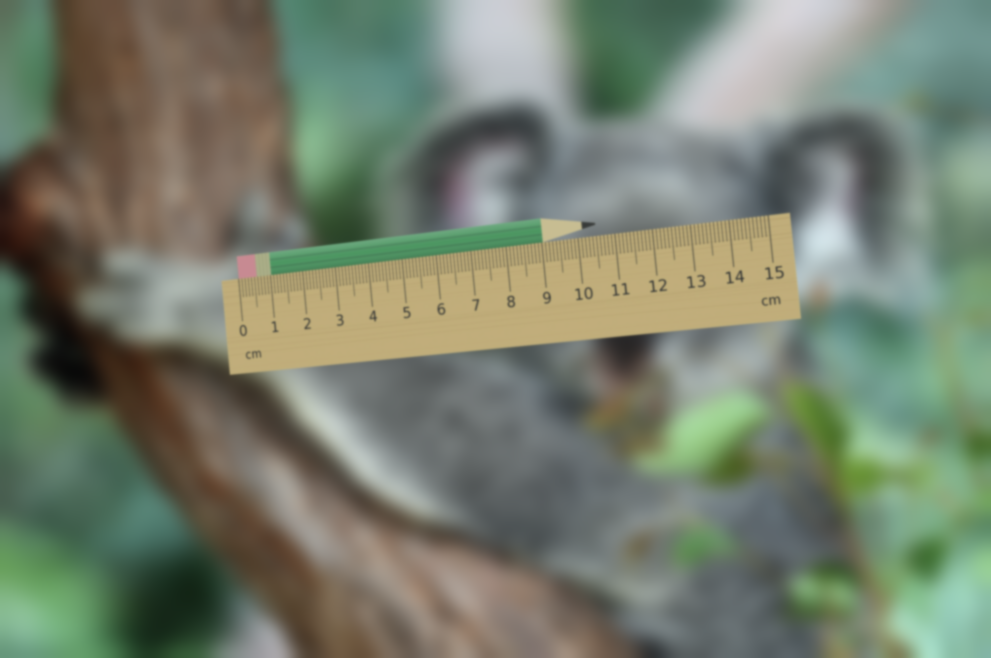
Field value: 10.5
